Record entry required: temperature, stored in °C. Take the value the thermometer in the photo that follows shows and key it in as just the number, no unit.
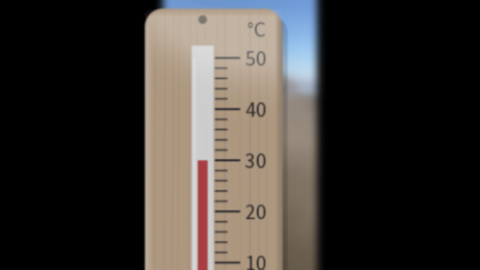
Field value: 30
